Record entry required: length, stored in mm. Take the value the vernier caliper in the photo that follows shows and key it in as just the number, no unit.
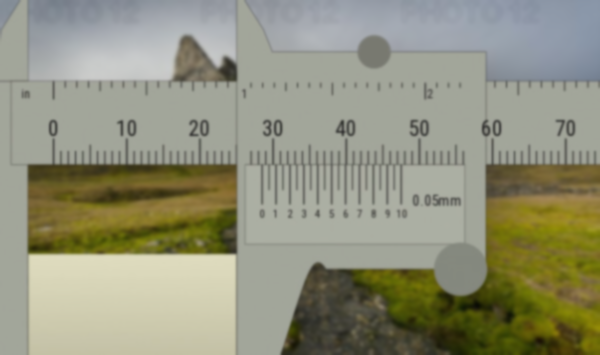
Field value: 28.5
